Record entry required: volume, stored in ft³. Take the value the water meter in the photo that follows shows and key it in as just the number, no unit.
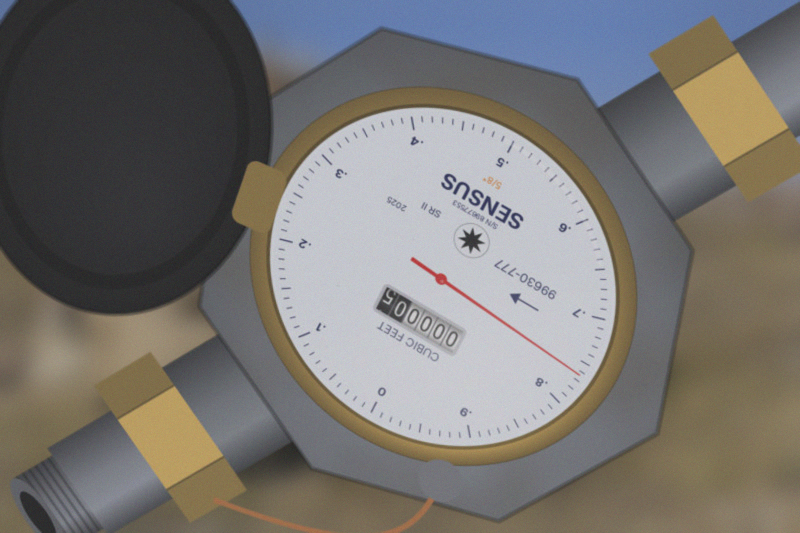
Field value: 4.76
